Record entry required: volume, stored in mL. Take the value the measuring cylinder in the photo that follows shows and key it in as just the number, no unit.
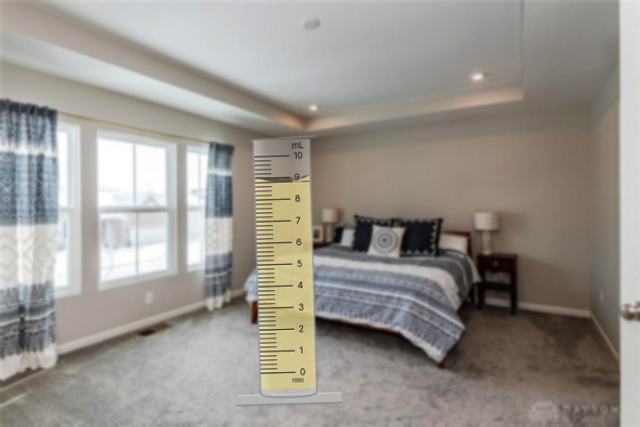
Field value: 8.8
